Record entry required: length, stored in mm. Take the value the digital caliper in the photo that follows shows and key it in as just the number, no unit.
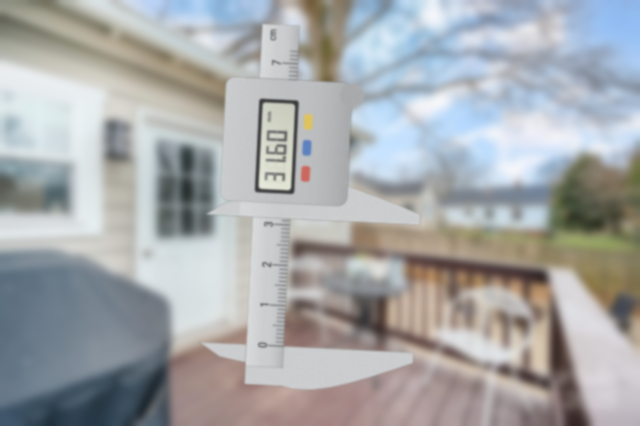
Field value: 31.60
